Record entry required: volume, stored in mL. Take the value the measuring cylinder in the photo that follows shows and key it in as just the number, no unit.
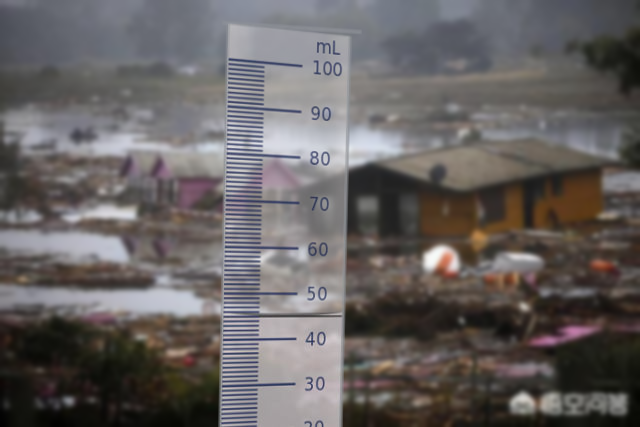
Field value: 45
